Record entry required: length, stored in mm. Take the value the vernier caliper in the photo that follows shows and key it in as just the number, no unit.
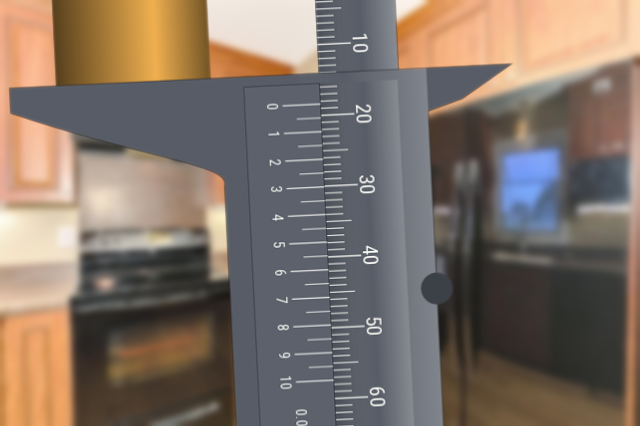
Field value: 18.4
